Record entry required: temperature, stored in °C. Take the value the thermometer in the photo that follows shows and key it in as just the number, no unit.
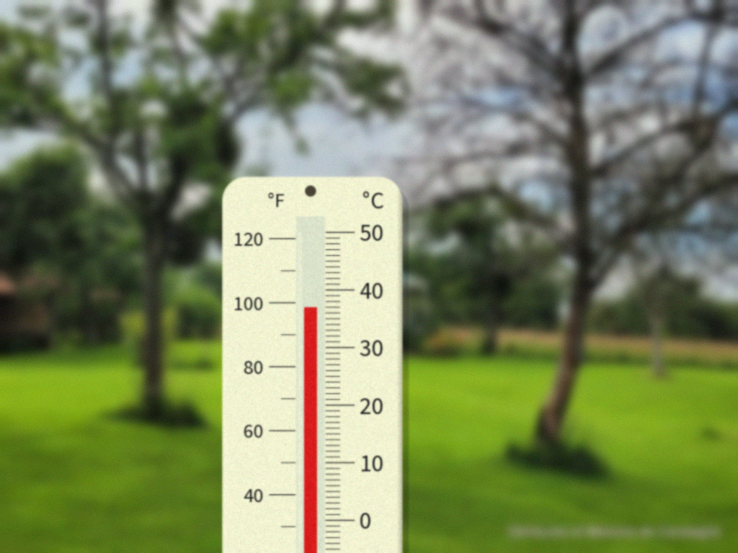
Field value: 37
